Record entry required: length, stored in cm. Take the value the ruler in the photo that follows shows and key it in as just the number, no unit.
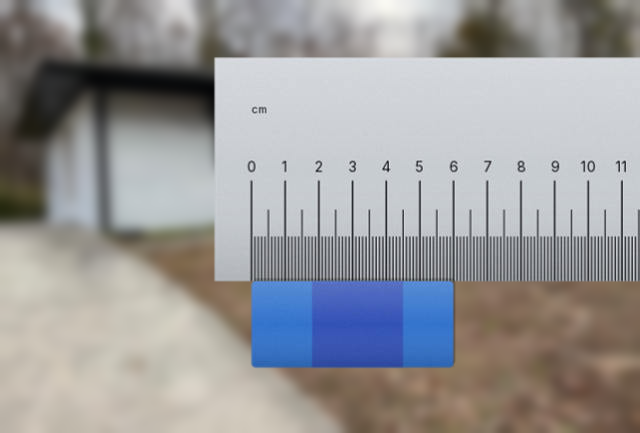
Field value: 6
